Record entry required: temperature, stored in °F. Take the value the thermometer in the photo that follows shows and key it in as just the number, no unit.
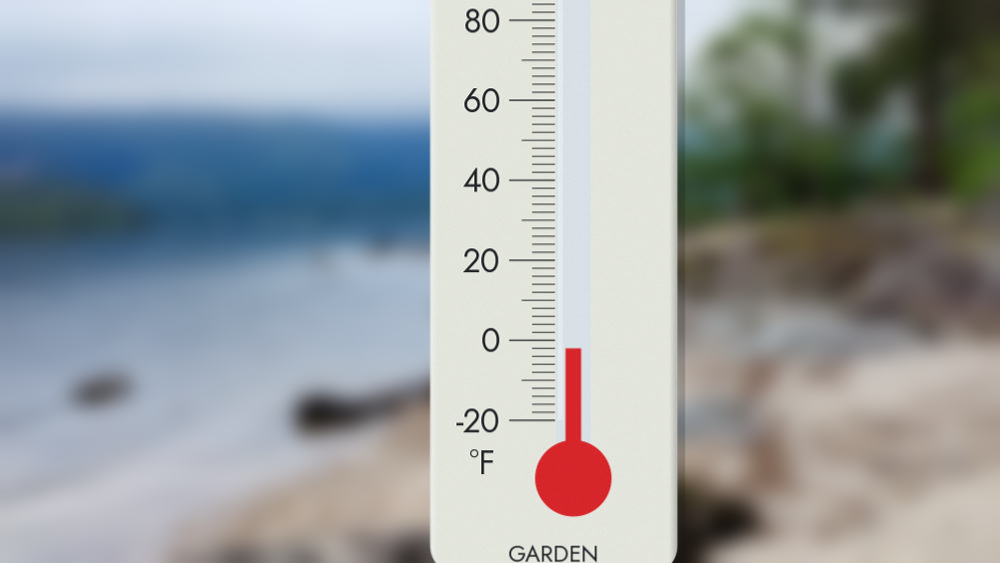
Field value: -2
